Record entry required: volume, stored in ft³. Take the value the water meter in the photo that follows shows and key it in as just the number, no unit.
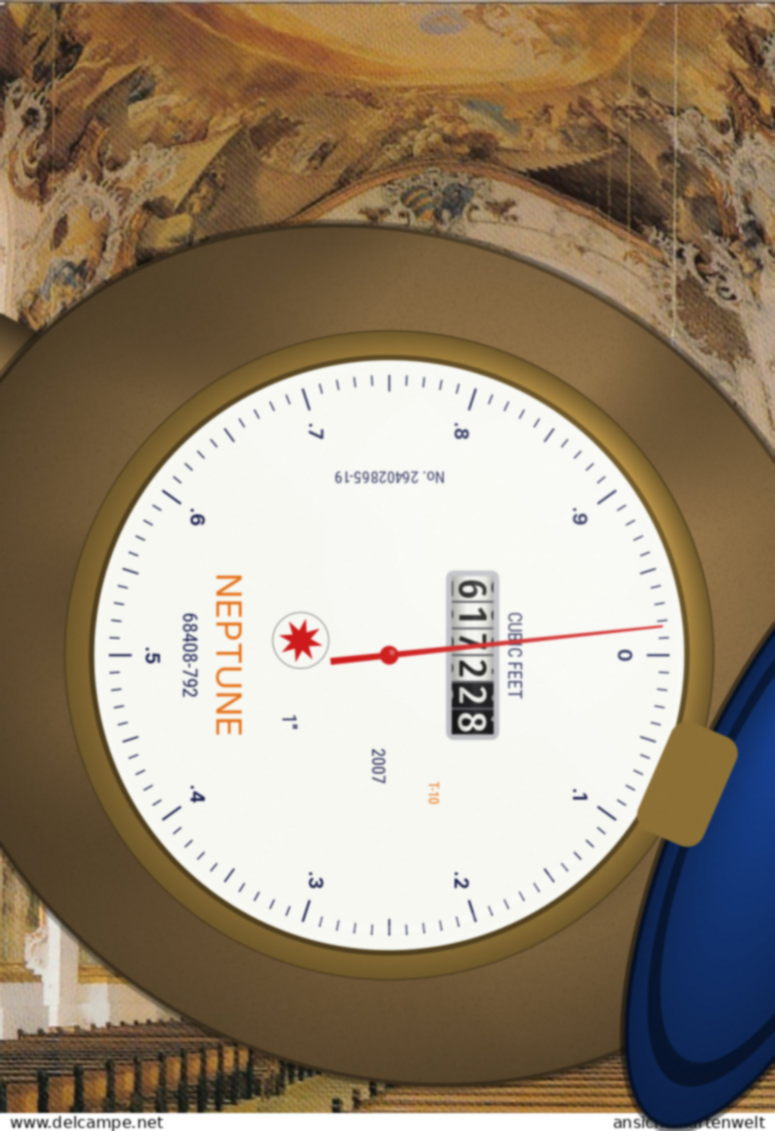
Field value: 617227.98
